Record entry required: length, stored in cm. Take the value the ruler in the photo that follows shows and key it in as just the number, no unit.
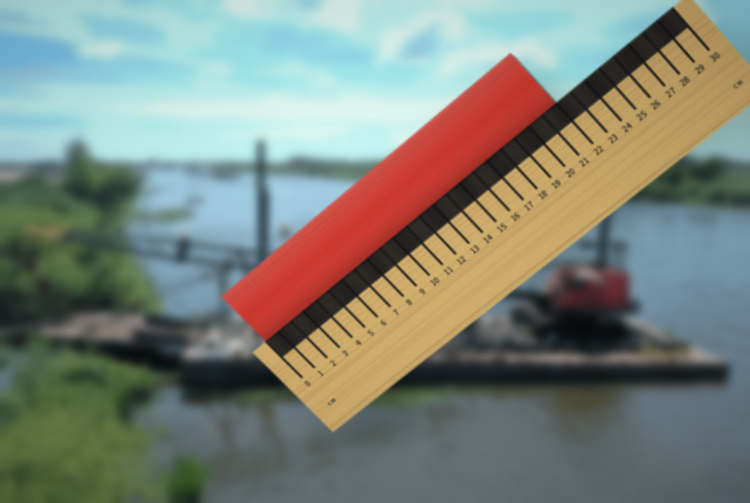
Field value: 22
